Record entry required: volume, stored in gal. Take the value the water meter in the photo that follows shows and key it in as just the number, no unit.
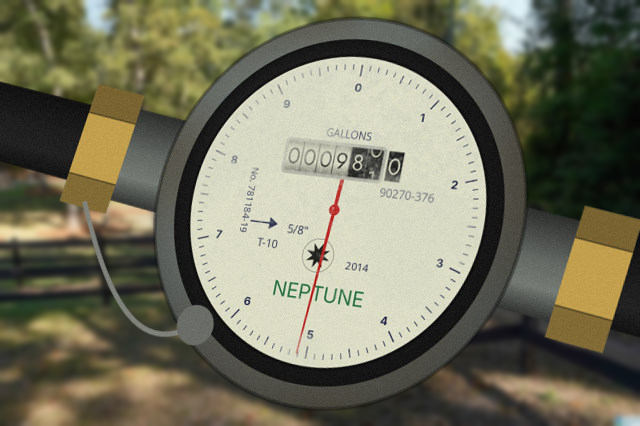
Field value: 9805.1
